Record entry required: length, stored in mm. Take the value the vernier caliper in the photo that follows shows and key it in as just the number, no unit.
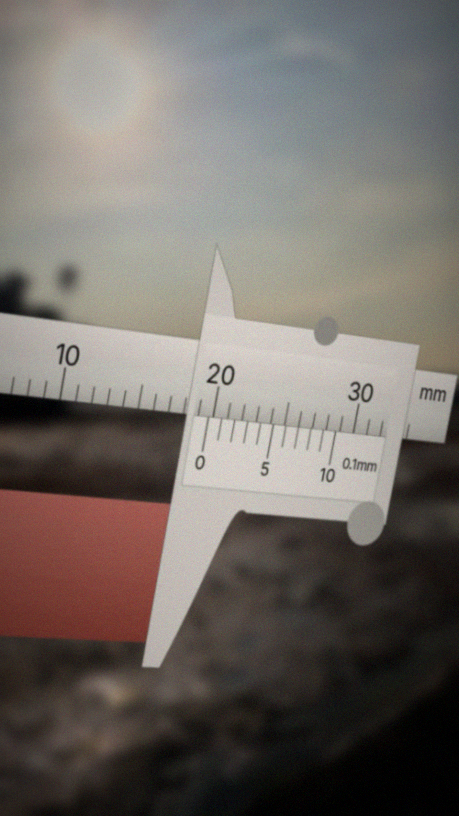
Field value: 19.7
